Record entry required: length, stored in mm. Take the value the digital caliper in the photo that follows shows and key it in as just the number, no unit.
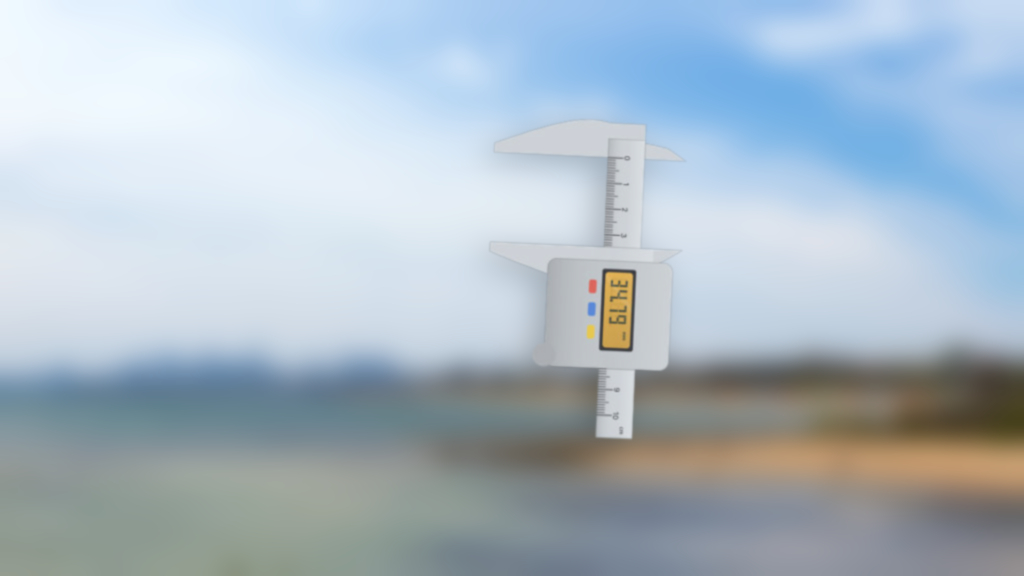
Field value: 34.79
